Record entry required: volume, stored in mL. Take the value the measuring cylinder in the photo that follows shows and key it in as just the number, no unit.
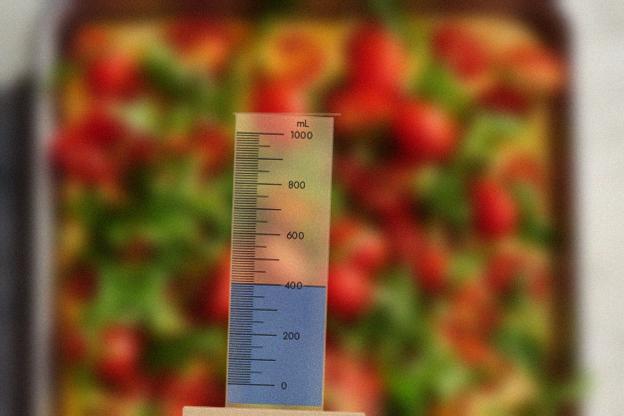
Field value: 400
